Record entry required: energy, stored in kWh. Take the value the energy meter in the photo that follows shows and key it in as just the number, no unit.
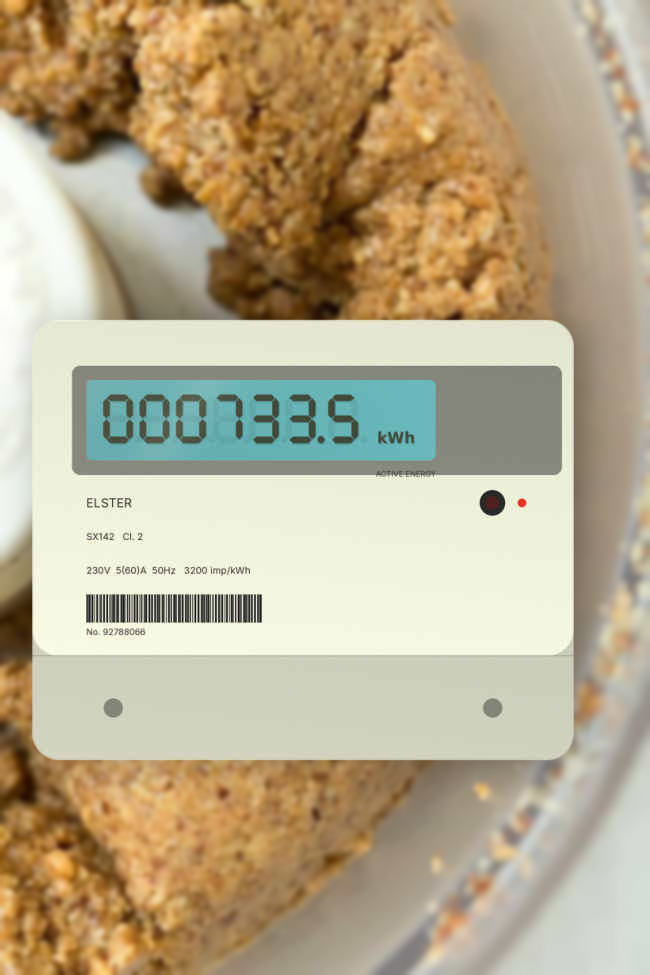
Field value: 733.5
